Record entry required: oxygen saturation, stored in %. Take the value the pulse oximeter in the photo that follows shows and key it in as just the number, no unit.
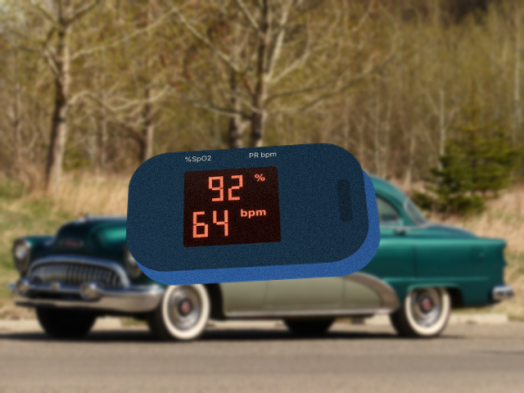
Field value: 92
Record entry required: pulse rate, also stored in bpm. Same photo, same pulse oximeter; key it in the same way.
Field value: 64
